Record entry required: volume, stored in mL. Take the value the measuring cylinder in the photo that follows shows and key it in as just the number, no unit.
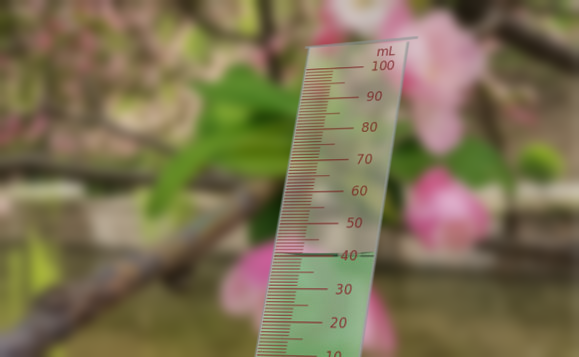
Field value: 40
